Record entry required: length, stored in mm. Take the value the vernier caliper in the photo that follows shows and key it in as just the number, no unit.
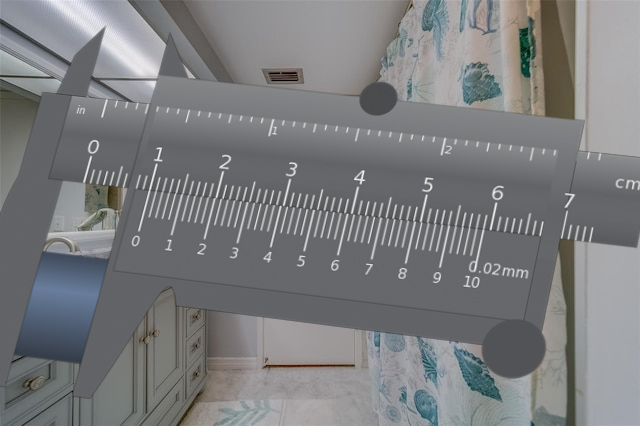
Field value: 10.0
